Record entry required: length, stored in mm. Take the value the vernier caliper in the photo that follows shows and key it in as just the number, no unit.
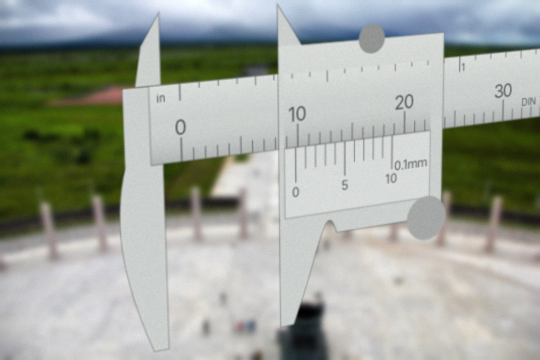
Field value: 9.8
